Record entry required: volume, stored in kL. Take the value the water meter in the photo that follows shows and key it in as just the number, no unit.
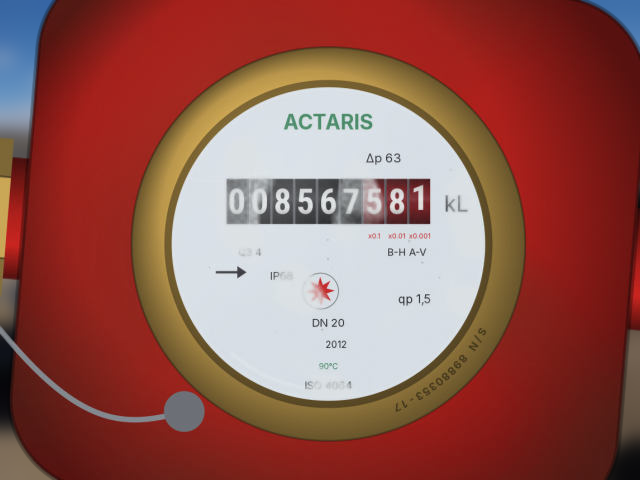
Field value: 8567.581
